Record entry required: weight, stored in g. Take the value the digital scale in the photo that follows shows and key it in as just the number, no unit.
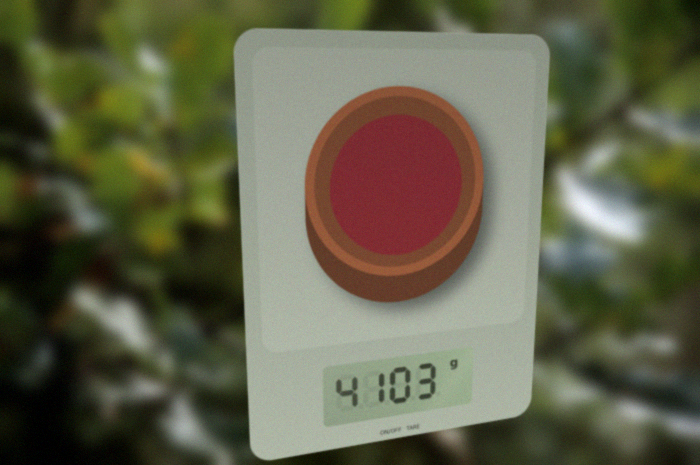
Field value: 4103
